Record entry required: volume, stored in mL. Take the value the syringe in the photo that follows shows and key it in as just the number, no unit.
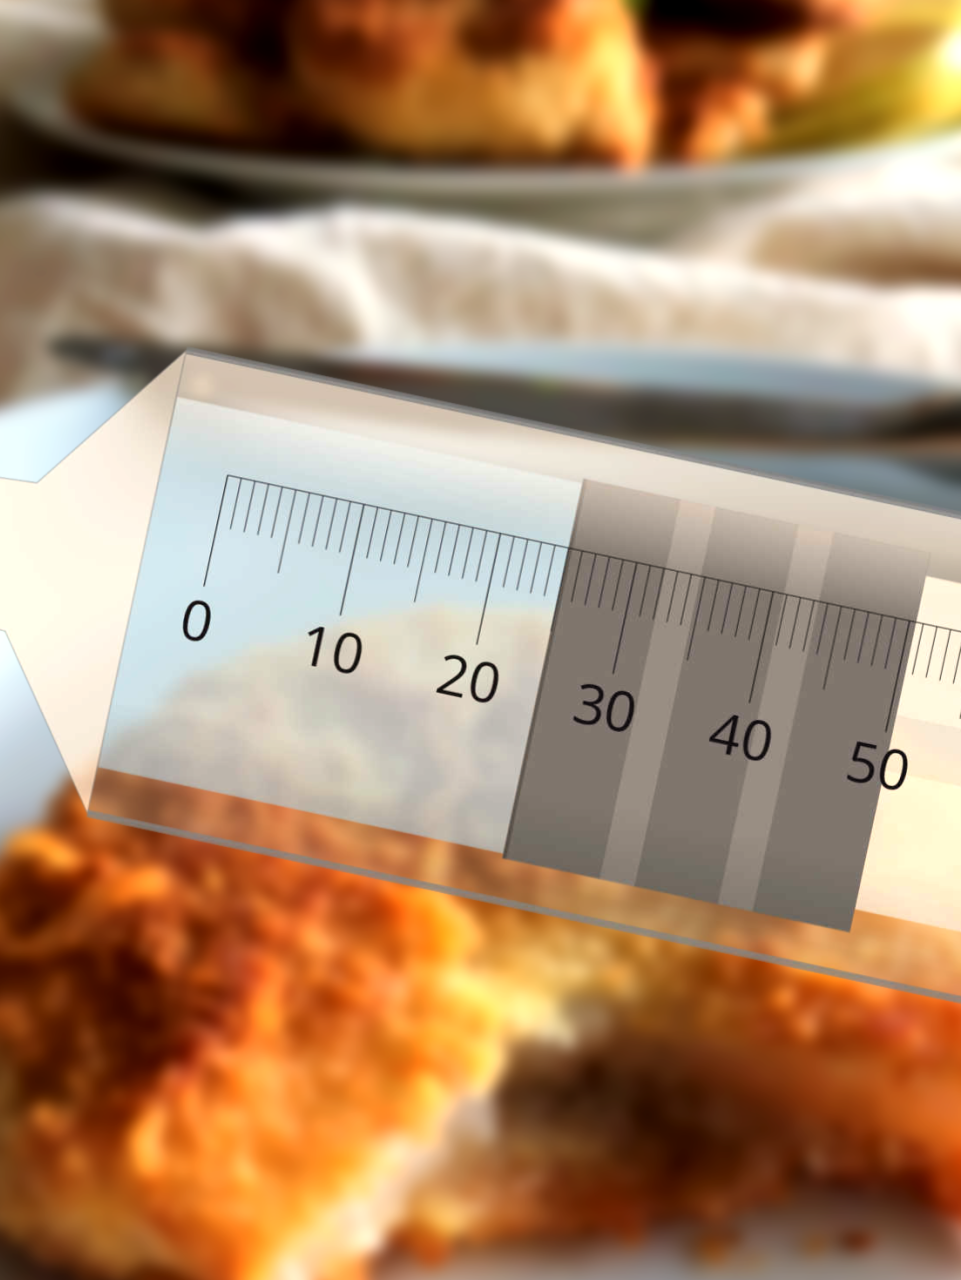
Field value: 25
